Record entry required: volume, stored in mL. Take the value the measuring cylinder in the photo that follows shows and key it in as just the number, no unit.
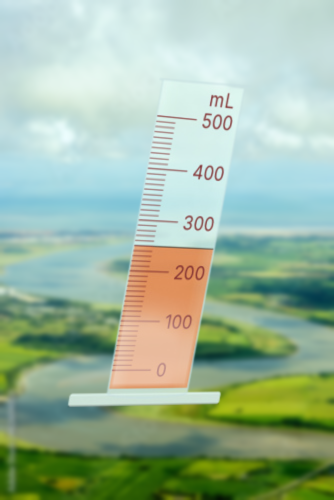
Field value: 250
